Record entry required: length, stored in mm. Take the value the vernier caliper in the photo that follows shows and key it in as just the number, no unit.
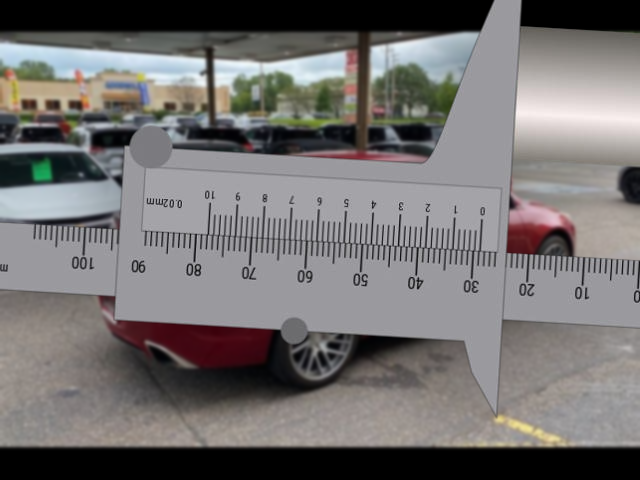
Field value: 28.8
